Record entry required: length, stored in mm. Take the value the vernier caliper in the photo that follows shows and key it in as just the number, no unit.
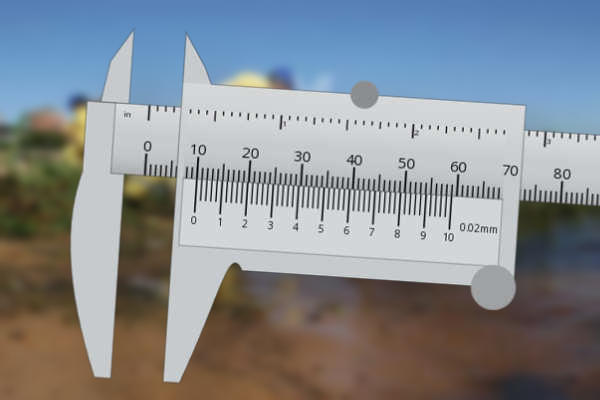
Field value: 10.0
